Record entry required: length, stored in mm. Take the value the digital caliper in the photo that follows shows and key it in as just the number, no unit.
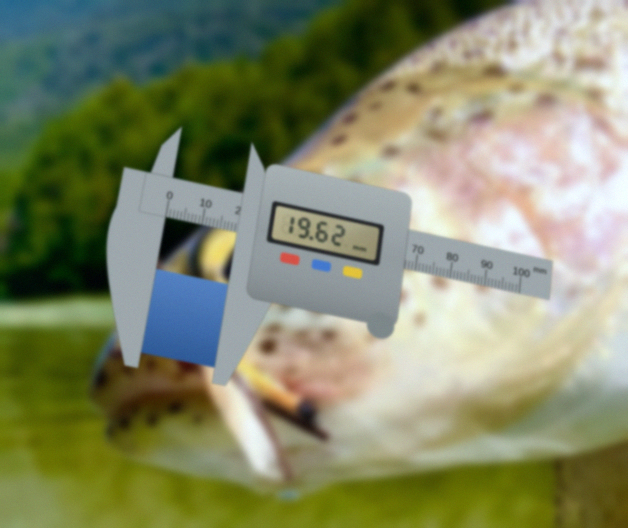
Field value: 19.62
